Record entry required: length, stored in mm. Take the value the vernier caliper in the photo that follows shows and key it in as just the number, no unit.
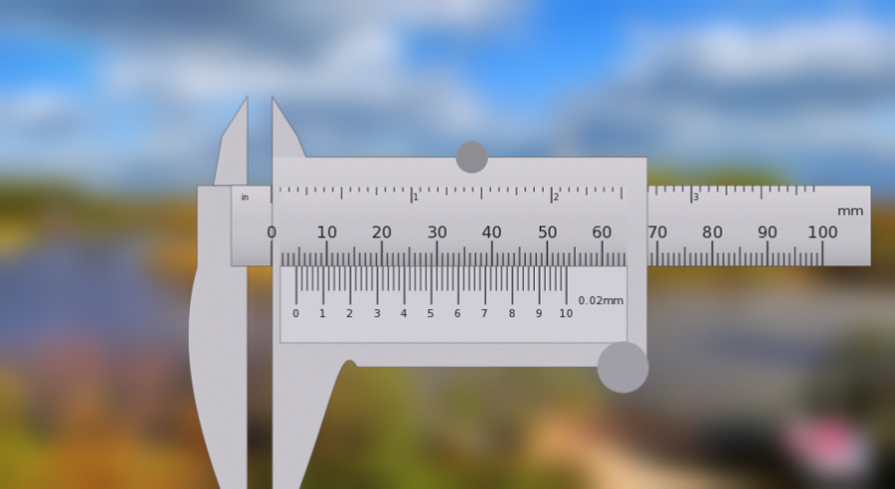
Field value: 4.5
